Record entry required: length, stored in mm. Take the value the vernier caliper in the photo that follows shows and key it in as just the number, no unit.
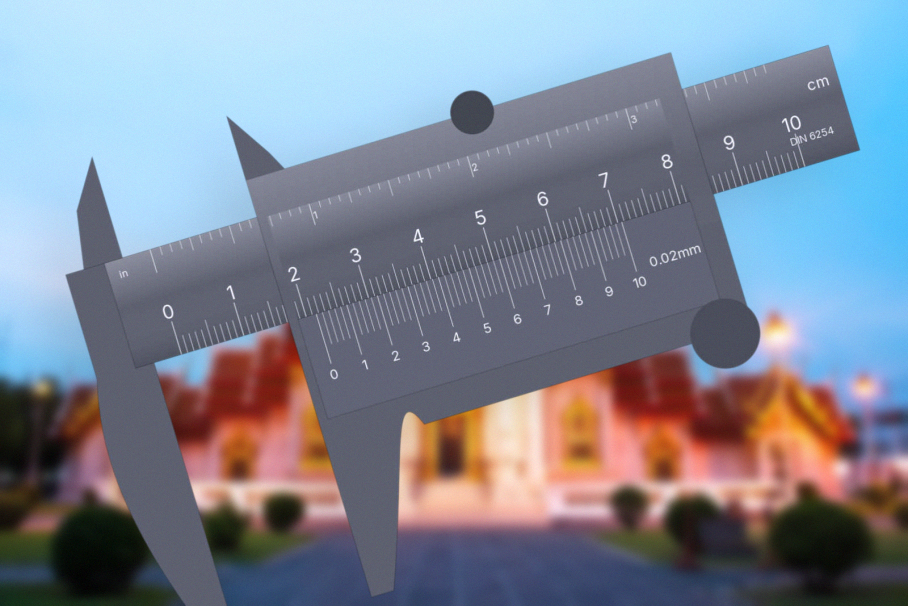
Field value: 21.6
